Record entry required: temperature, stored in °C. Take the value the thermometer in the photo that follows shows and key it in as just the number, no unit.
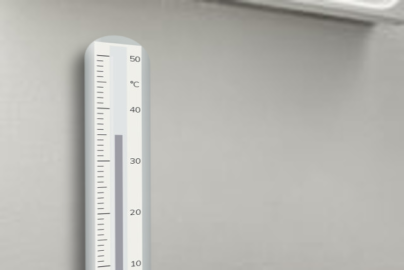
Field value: 35
